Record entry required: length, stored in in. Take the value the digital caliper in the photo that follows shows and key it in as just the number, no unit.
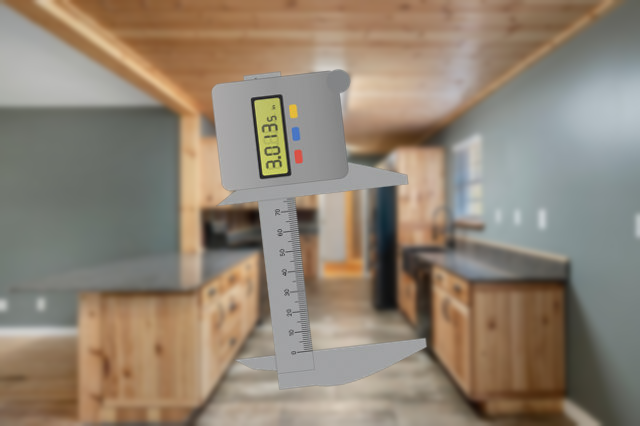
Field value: 3.0135
